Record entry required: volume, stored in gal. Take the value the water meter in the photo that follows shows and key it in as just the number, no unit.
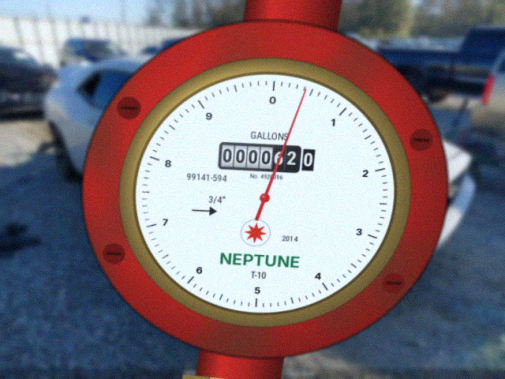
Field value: 620.4
